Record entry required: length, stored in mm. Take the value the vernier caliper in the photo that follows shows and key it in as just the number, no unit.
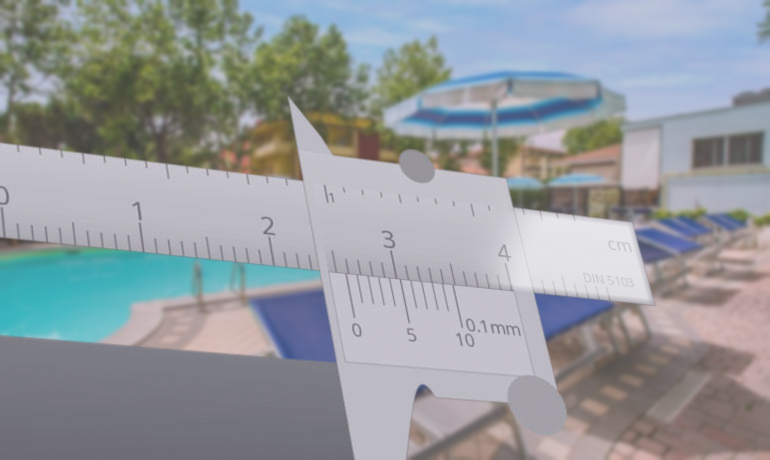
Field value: 25.8
